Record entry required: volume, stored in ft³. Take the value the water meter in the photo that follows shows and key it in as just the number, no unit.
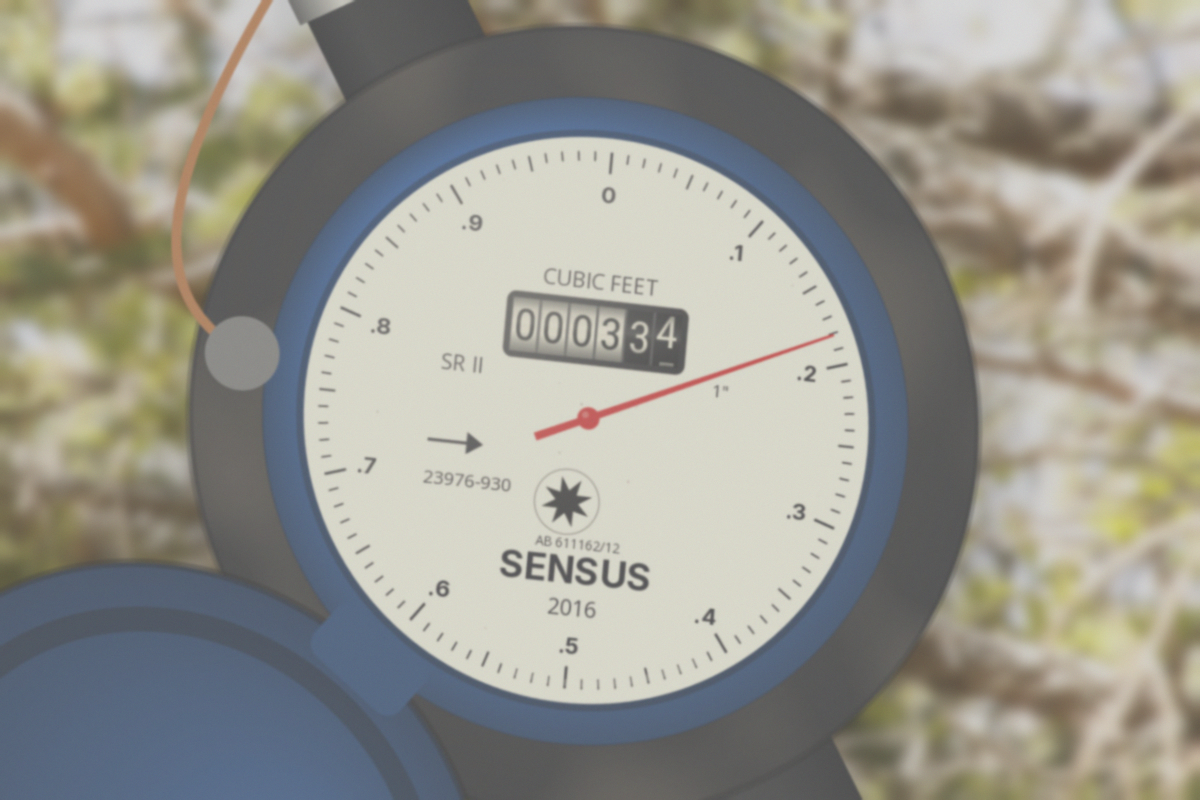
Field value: 334.18
